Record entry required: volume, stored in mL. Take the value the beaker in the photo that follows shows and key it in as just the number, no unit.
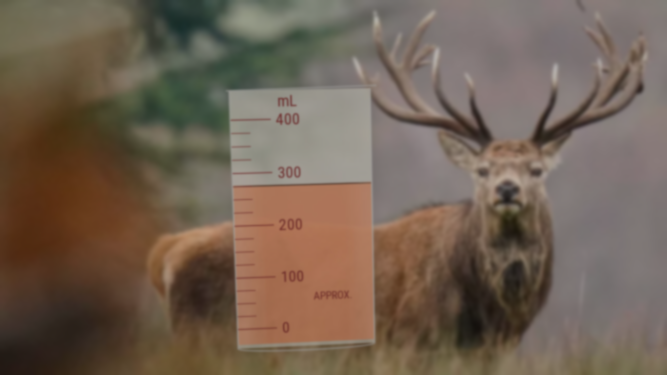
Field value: 275
